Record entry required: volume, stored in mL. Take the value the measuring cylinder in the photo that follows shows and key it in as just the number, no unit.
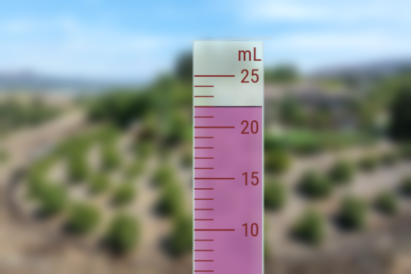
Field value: 22
